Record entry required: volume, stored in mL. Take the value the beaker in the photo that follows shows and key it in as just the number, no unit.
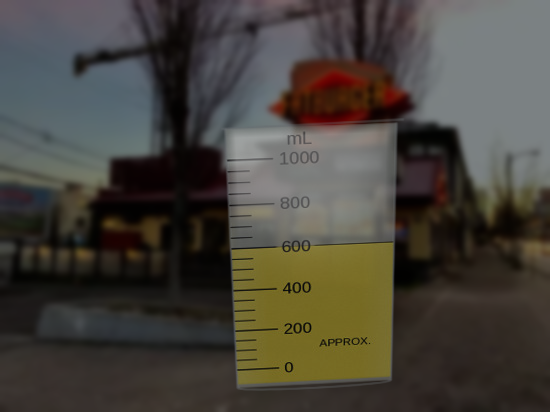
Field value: 600
